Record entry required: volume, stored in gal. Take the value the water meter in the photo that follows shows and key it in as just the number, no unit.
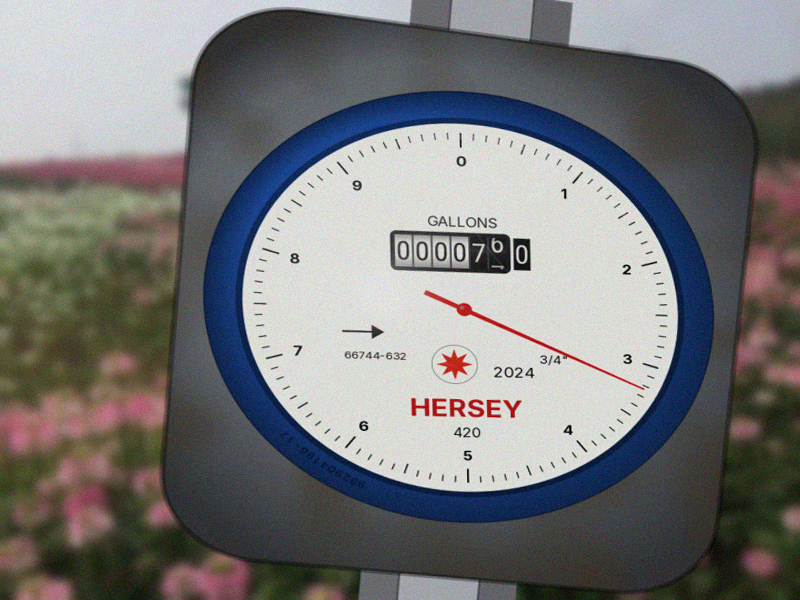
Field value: 763.2
